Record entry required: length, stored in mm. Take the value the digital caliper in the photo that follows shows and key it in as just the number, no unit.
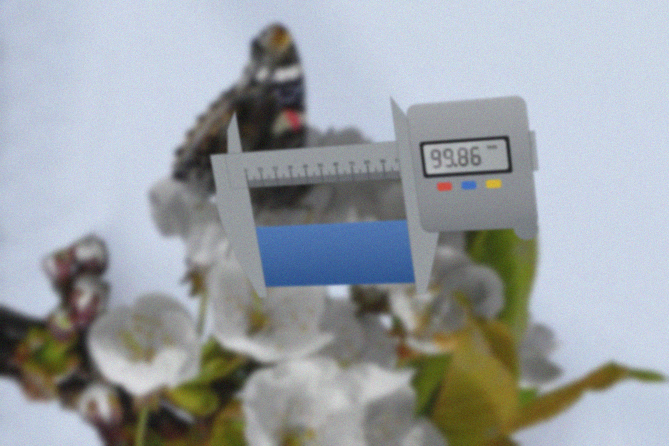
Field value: 99.86
